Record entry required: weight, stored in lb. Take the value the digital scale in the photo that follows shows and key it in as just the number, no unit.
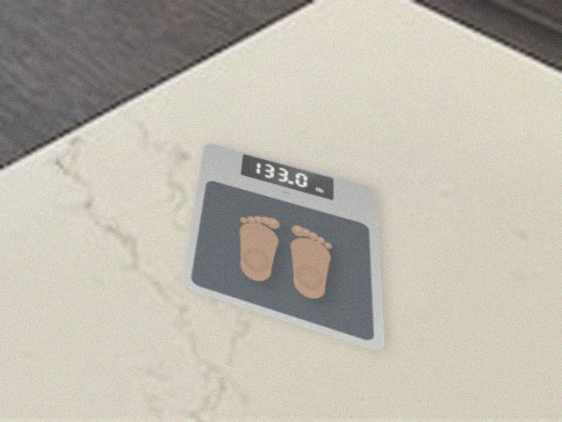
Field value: 133.0
